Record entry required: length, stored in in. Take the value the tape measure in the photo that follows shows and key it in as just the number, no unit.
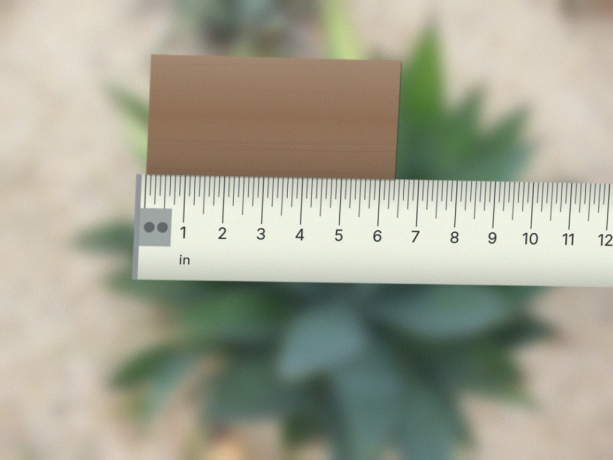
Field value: 6.375
